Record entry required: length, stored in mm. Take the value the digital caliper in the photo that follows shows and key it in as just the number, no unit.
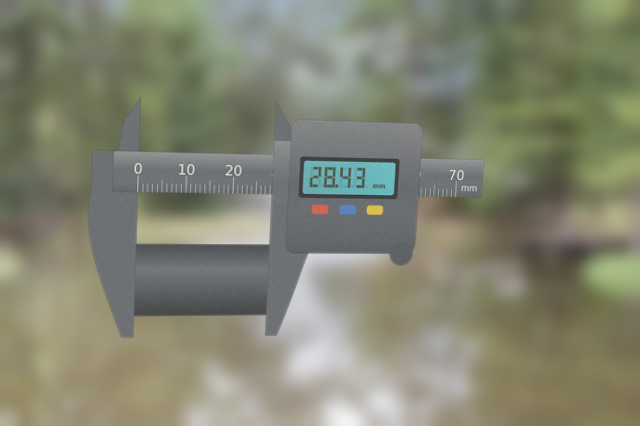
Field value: 28.43
